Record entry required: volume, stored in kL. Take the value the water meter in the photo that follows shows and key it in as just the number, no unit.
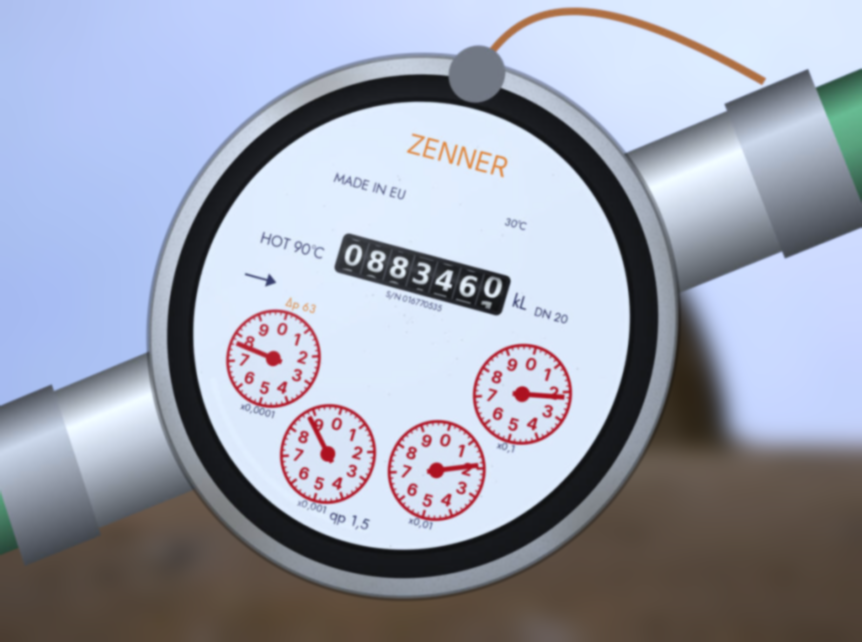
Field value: 883460.2187
